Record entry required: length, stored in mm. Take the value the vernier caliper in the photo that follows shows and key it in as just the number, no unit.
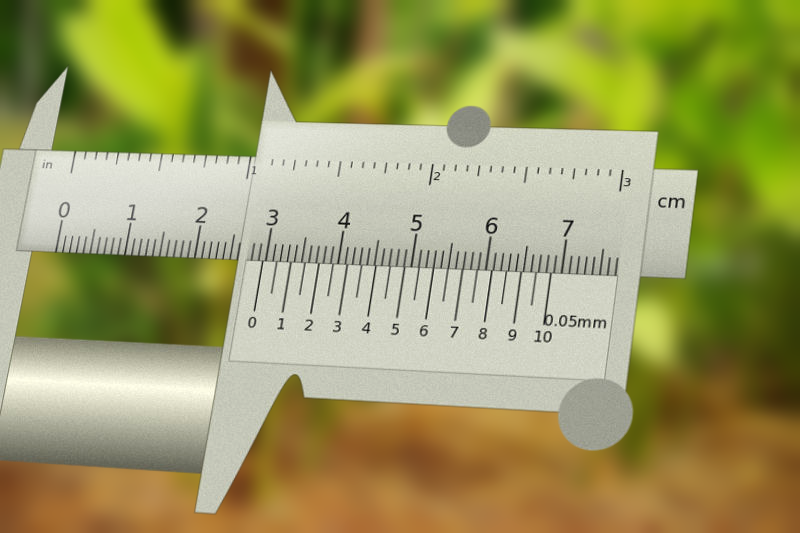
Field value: 29.6
